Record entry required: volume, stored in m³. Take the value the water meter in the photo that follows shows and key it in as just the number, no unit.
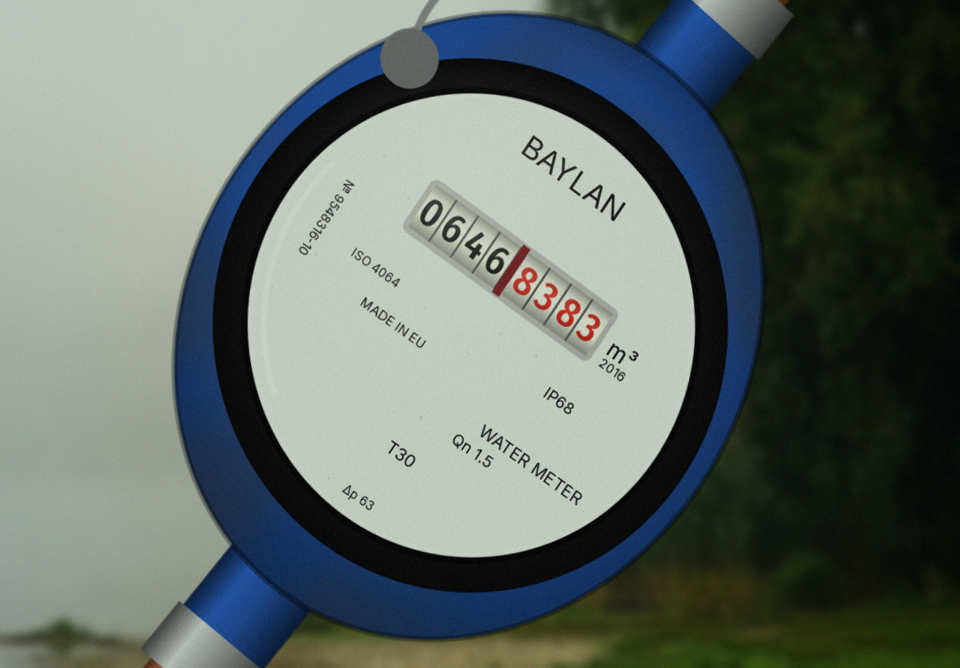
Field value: 646.8383
